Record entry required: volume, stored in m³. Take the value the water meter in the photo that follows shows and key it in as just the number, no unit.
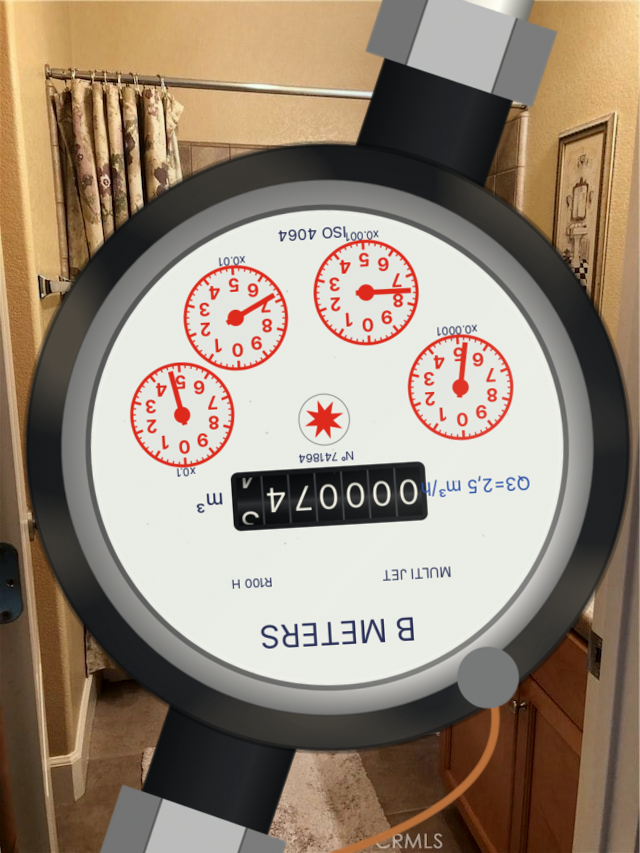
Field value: 743.4675
